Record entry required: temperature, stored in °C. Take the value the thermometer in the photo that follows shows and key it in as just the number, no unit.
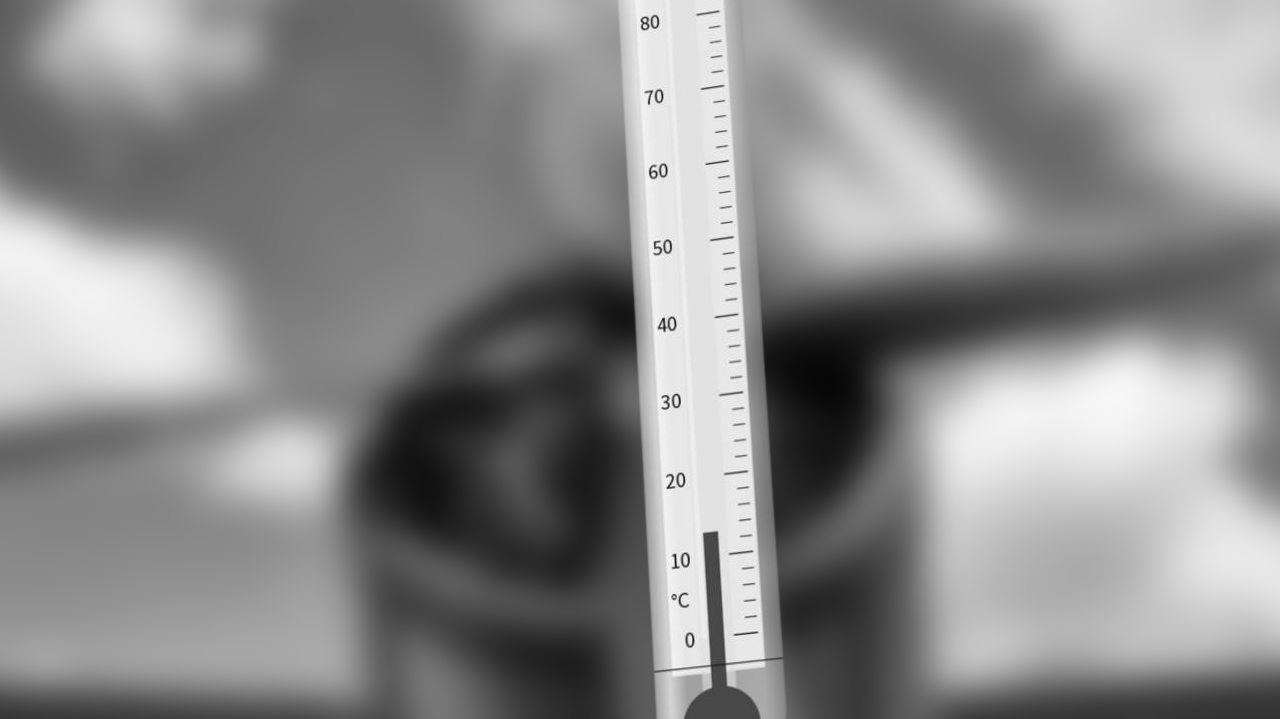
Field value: 13
